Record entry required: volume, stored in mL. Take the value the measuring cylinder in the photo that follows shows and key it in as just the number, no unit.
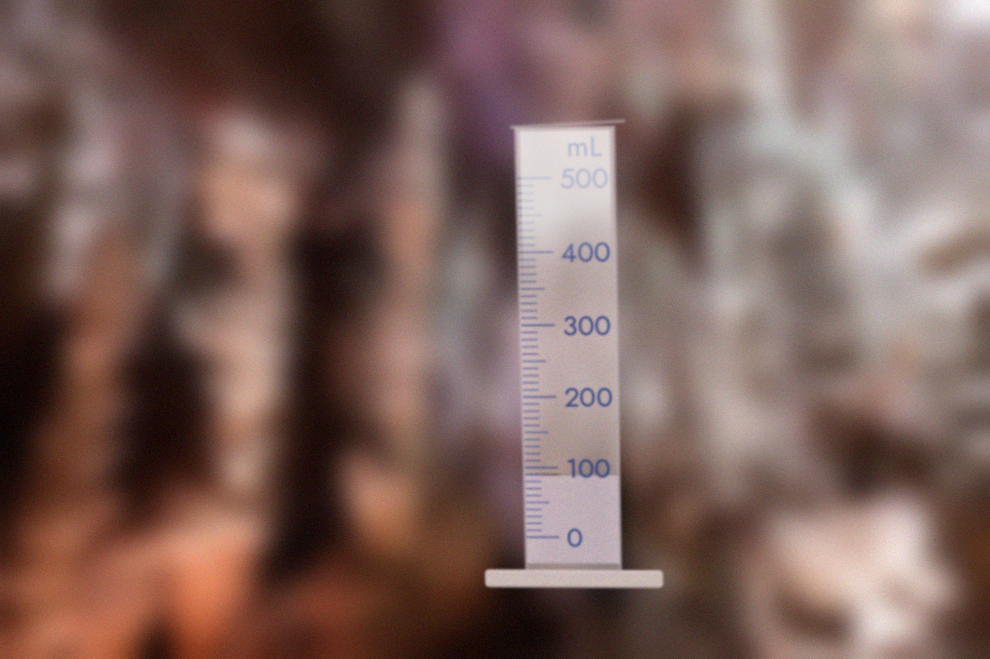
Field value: 90
